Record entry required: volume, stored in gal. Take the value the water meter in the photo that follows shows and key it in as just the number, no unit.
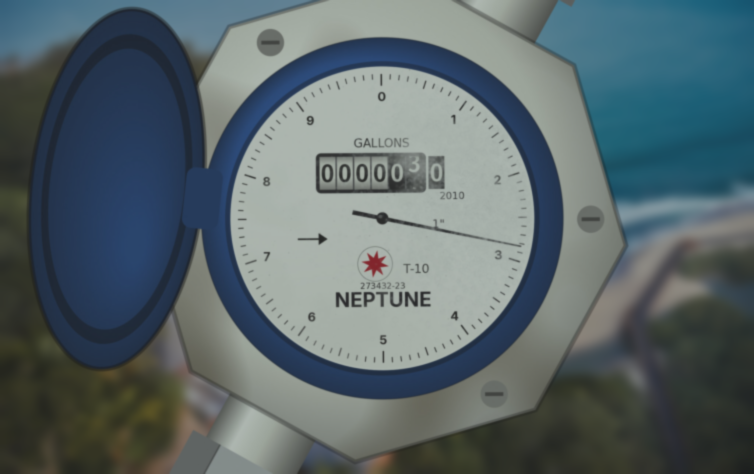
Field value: 32.8
